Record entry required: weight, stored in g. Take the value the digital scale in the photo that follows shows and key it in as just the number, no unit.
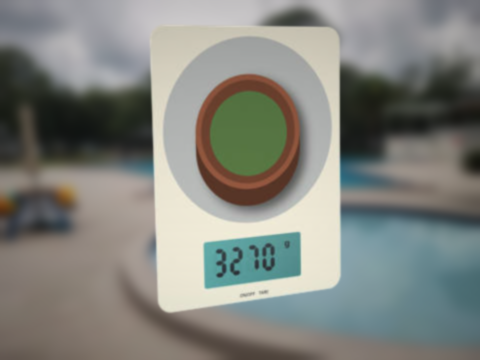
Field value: 3270
